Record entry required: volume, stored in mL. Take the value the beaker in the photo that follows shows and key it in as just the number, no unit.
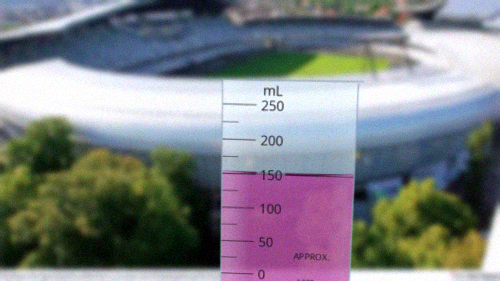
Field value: 150
